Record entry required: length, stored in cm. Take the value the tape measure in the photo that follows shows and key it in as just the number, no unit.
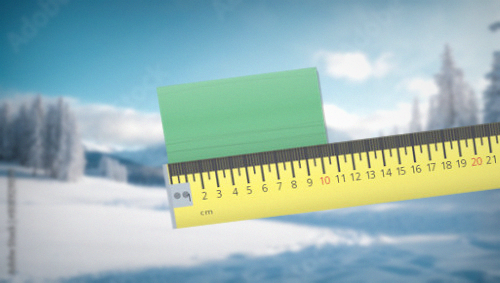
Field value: 10.5
